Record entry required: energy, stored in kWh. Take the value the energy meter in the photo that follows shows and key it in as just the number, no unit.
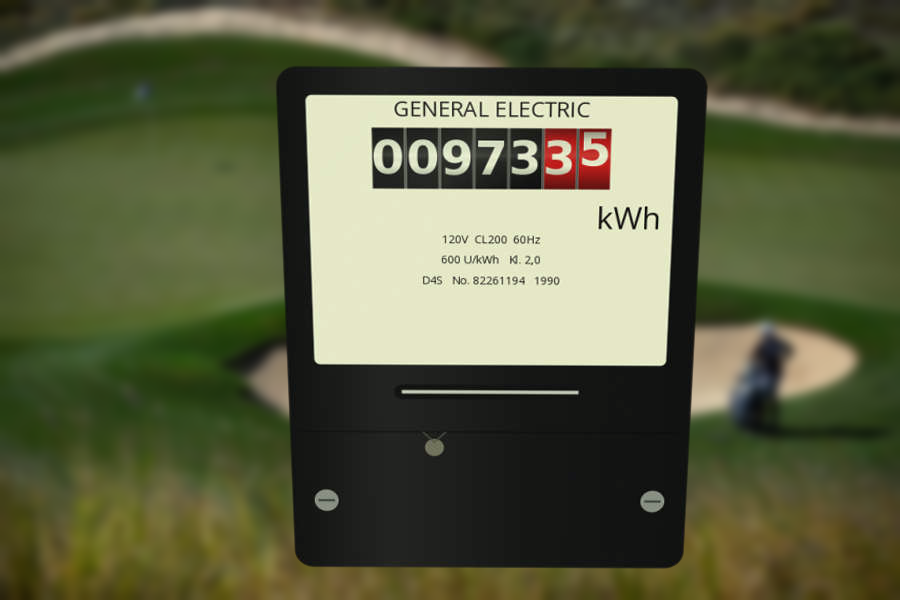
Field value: 973.35
